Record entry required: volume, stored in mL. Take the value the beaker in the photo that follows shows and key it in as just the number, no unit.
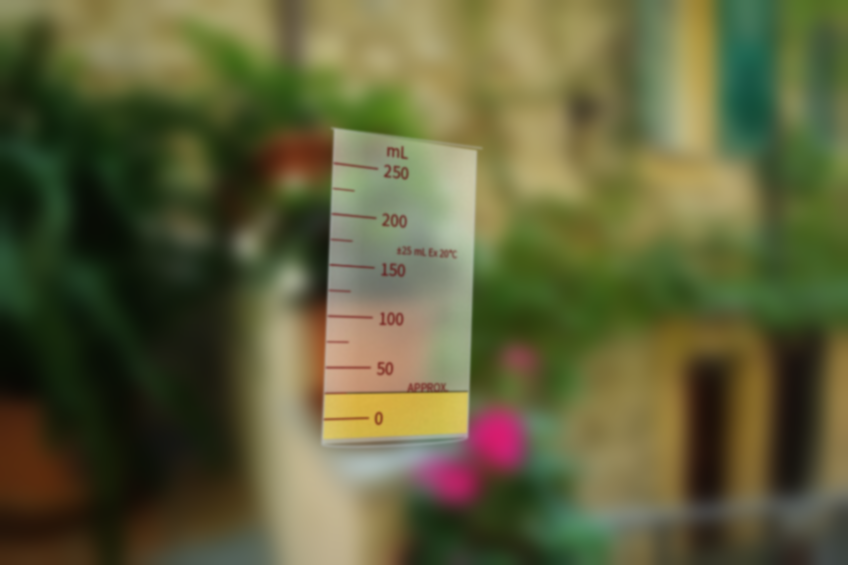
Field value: 25
